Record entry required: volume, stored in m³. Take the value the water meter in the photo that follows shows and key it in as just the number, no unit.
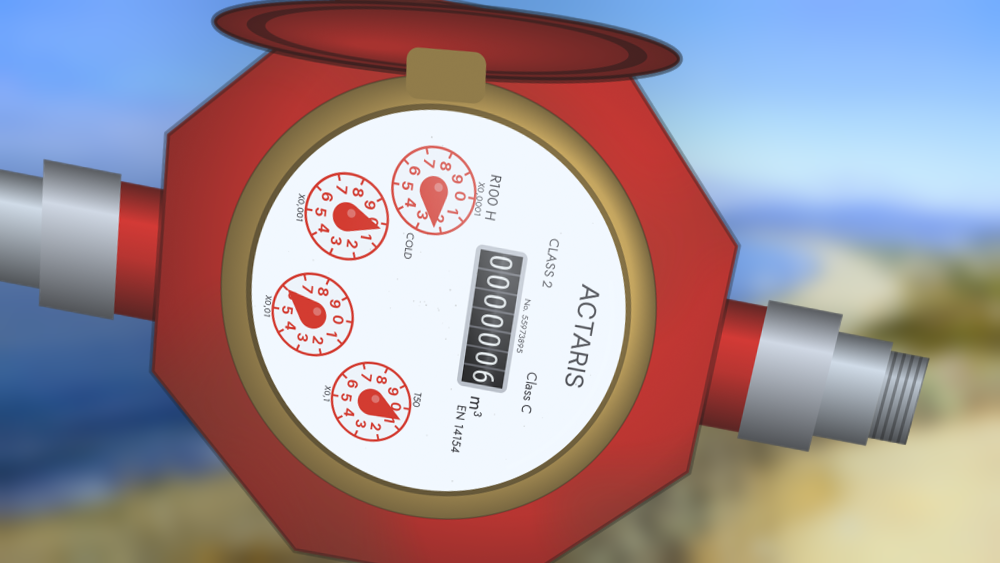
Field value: 6.0602
